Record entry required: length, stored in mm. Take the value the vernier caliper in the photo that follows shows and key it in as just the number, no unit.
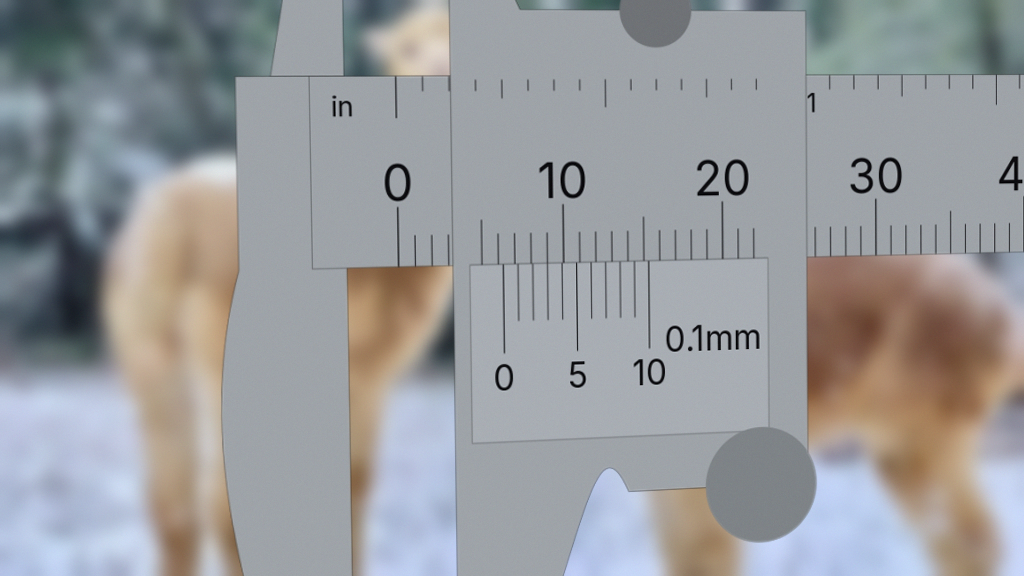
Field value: 6.3
